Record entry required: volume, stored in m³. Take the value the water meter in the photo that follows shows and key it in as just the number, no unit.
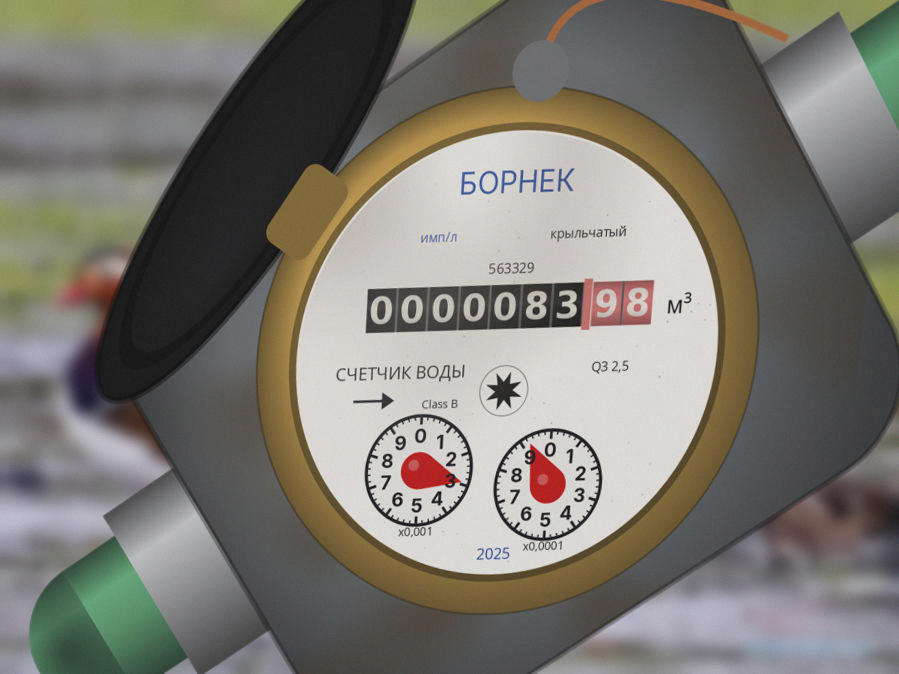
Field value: 83.9829
